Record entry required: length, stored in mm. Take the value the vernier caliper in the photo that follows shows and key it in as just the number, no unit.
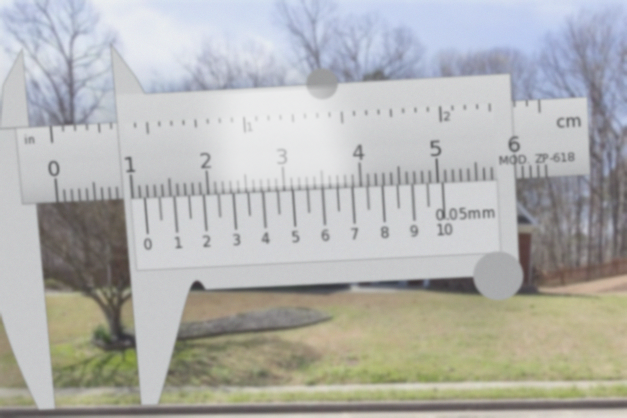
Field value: 11.6
